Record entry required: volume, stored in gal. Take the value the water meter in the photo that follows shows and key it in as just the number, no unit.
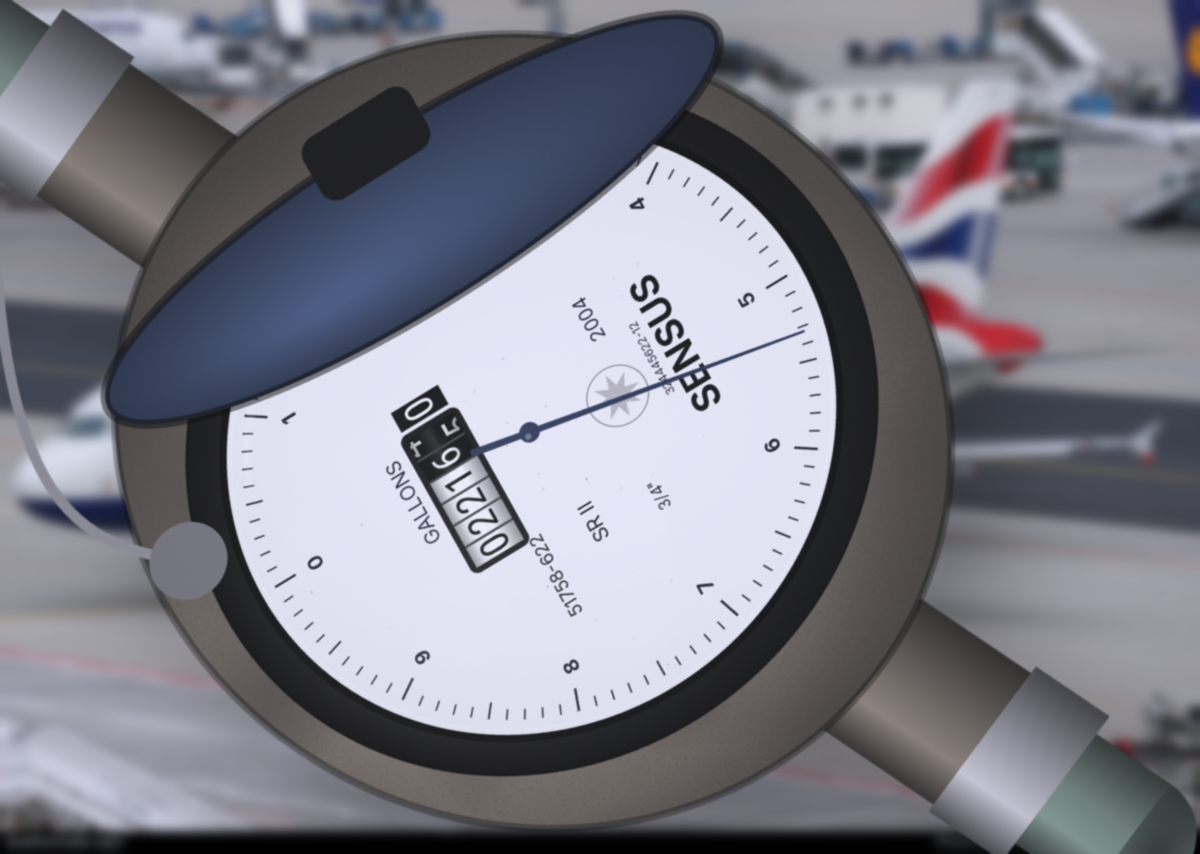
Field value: 221645.3
